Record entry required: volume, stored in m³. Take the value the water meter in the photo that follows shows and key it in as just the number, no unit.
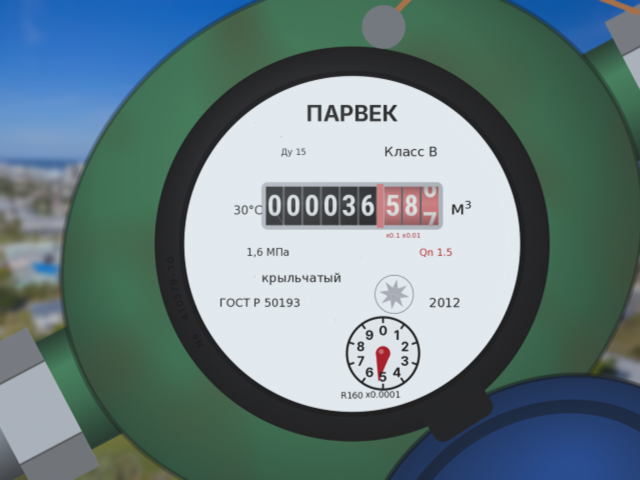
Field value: 36.5865
